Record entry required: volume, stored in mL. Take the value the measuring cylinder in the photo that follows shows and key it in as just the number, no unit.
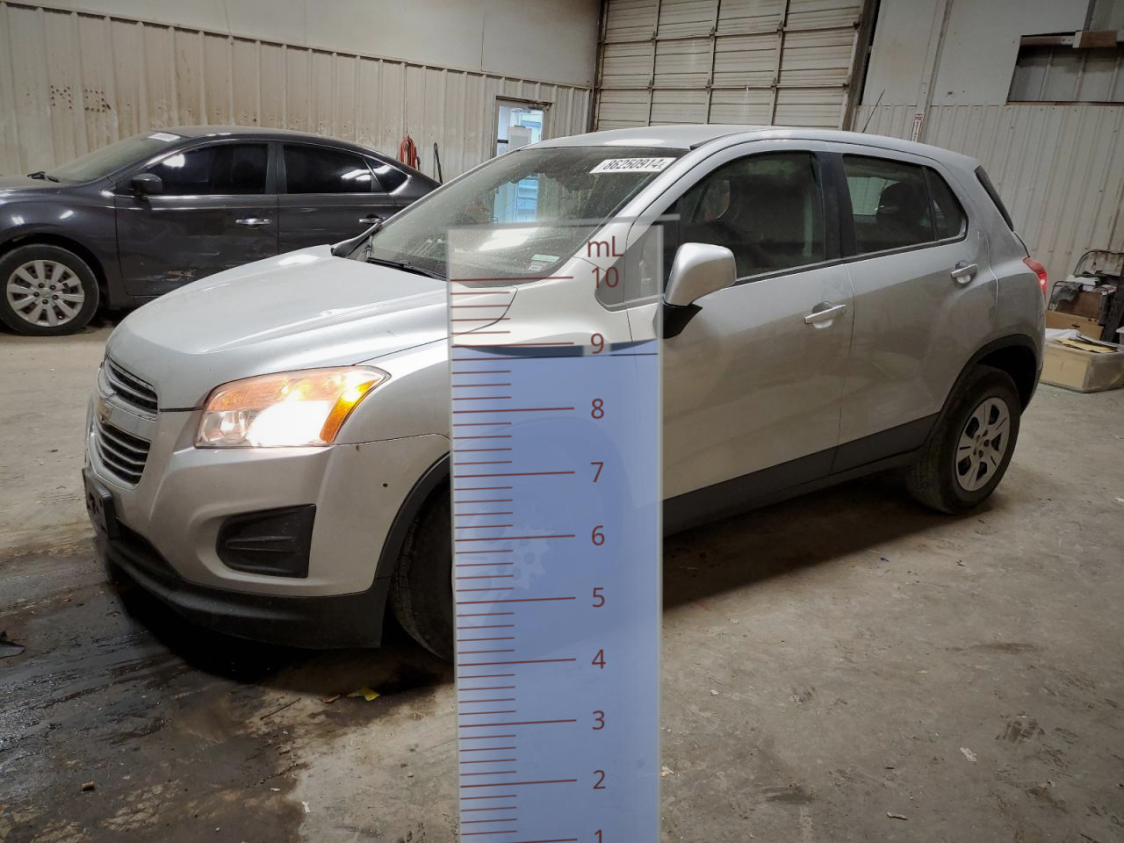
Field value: 8.8
